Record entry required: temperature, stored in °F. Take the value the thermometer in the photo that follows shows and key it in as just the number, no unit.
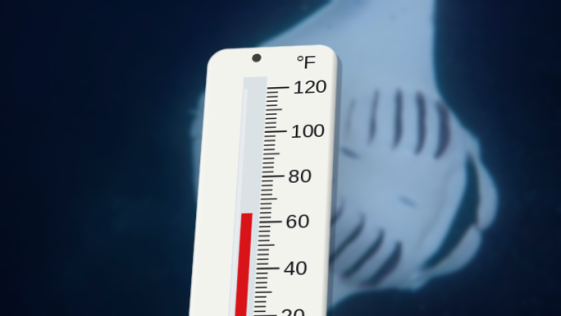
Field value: 64
